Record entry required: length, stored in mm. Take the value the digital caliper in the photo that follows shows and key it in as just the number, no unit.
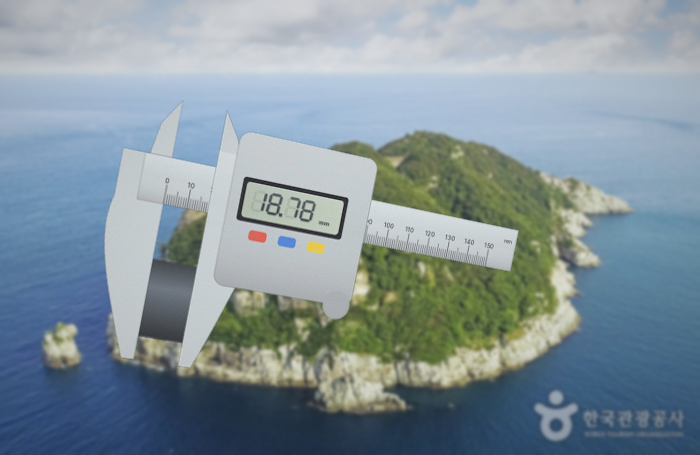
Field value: 18.78
